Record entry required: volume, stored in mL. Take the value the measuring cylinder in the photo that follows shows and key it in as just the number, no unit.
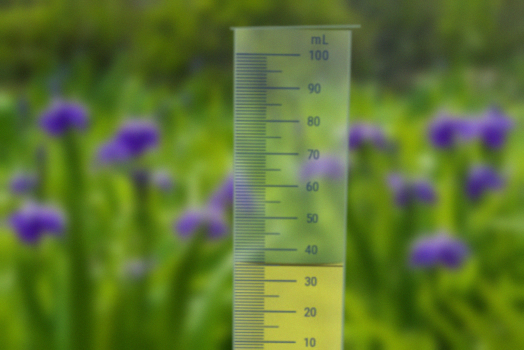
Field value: 35
